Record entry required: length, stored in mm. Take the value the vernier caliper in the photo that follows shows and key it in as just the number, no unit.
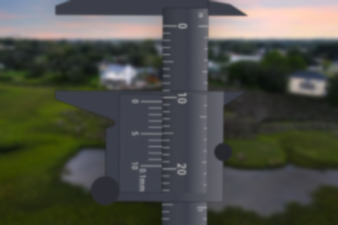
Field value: 10.6
